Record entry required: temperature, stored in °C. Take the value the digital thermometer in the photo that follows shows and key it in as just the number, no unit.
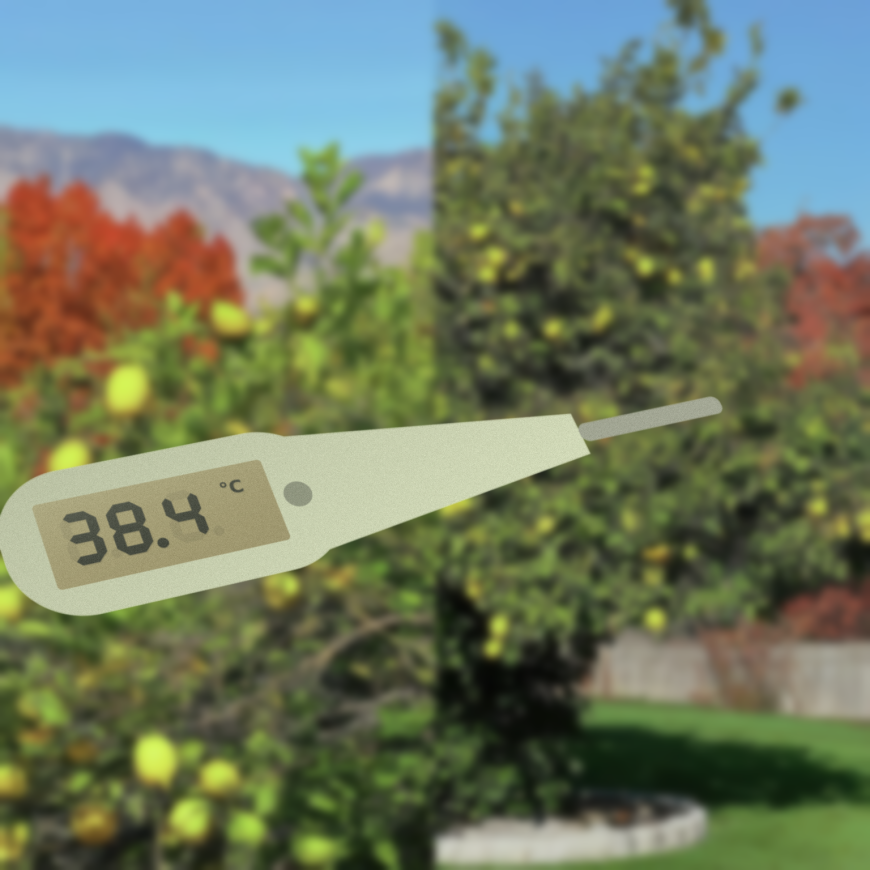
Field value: 38.4
